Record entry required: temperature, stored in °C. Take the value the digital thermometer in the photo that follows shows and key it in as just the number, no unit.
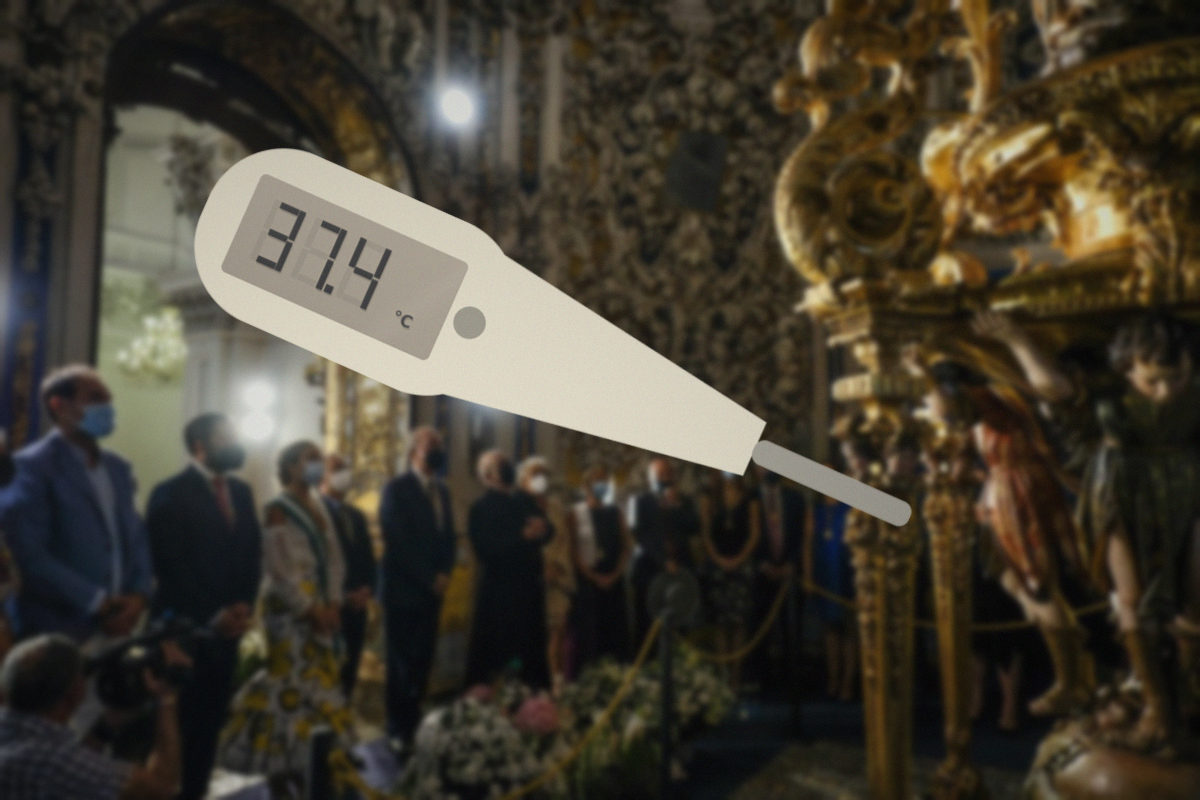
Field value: 37.4
